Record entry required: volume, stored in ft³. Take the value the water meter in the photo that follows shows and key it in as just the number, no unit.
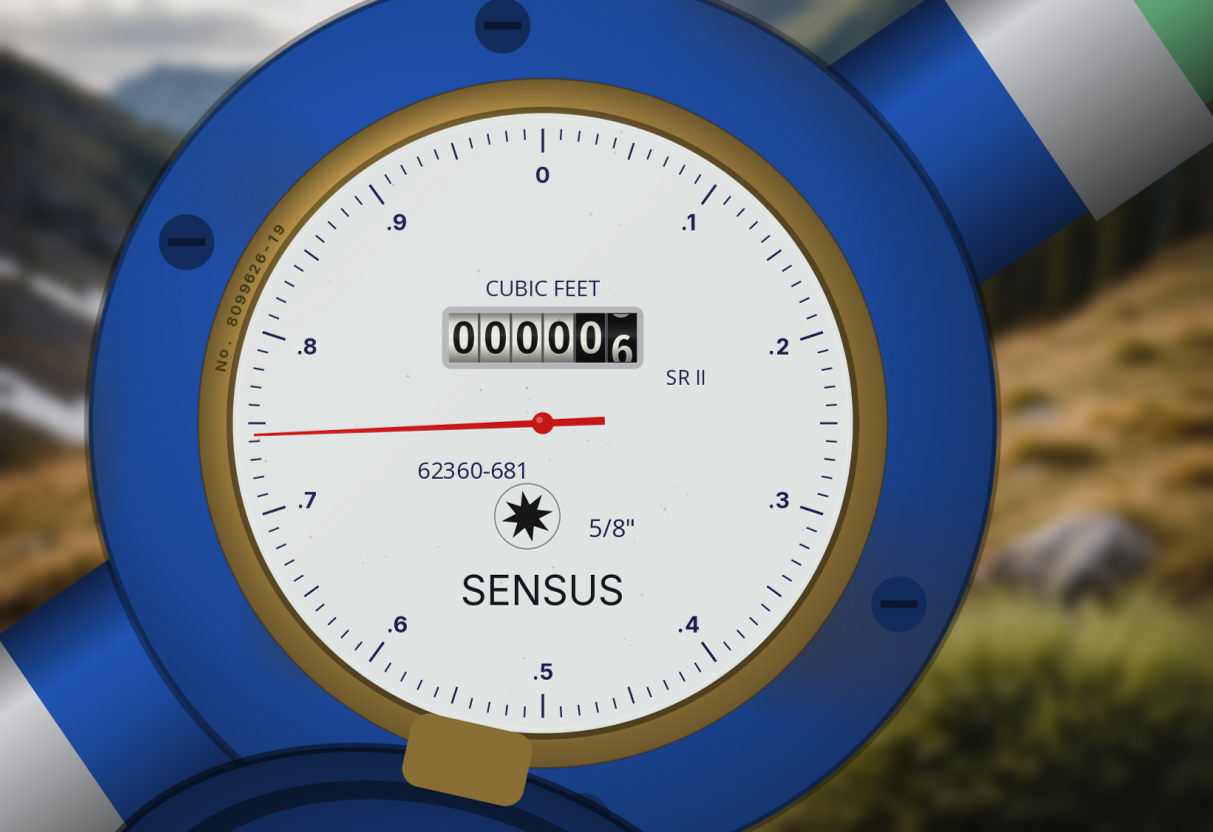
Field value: 5.74
